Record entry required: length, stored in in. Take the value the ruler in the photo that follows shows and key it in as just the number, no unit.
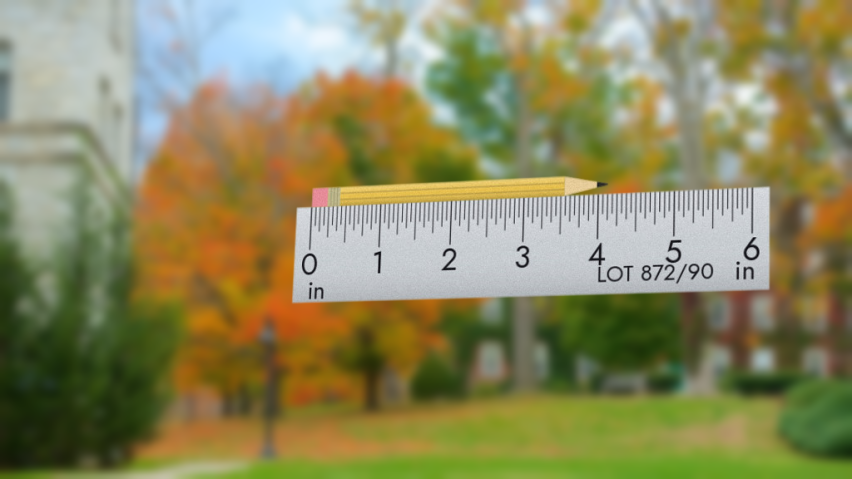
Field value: 4.125
